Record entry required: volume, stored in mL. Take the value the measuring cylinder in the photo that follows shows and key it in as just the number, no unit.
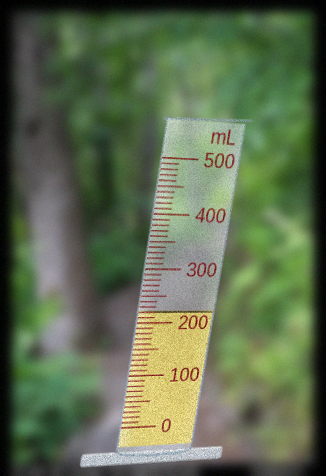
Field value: 220
